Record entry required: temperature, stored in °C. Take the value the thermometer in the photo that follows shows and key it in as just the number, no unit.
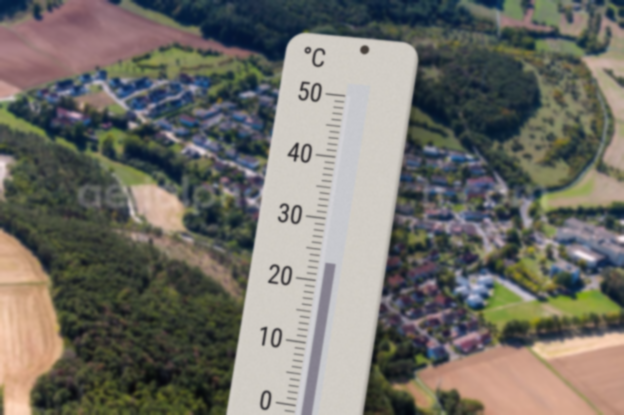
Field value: 23
